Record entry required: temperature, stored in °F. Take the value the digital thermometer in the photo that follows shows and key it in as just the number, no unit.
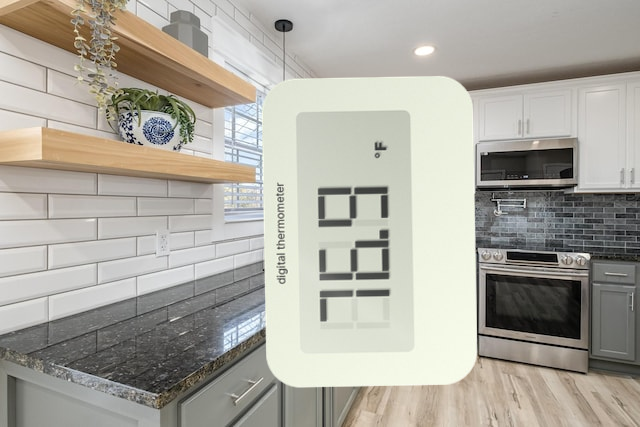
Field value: 76.9
